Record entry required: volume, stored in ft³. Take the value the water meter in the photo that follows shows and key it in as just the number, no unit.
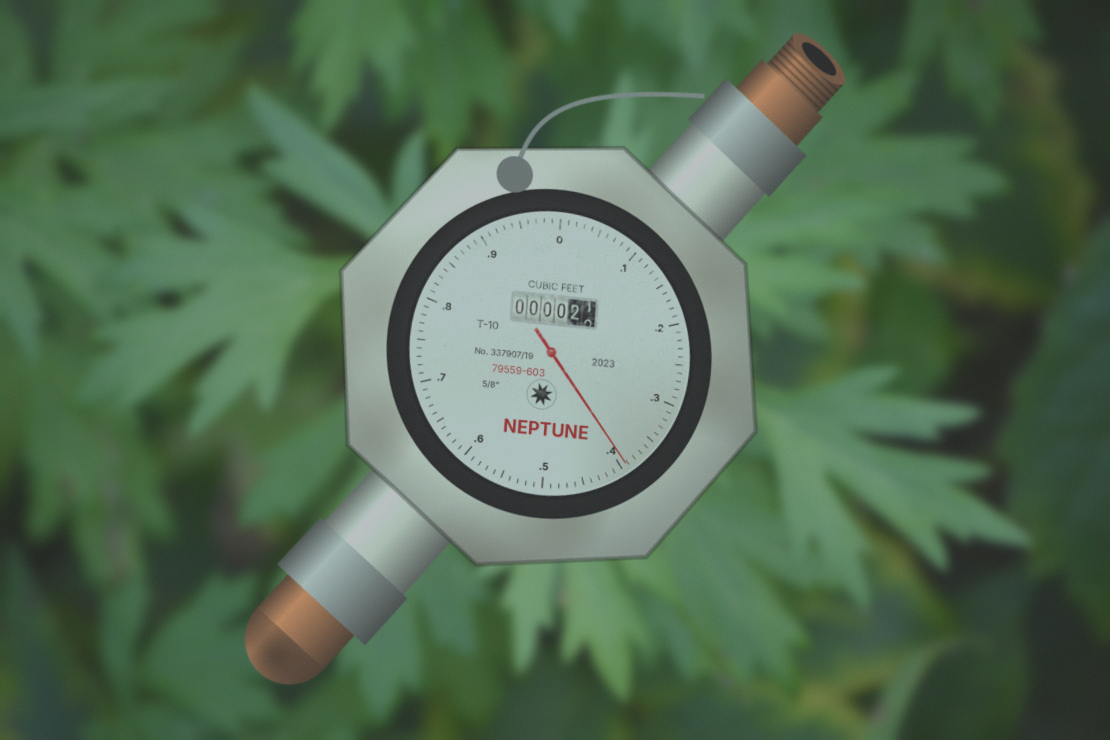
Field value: 21.39
